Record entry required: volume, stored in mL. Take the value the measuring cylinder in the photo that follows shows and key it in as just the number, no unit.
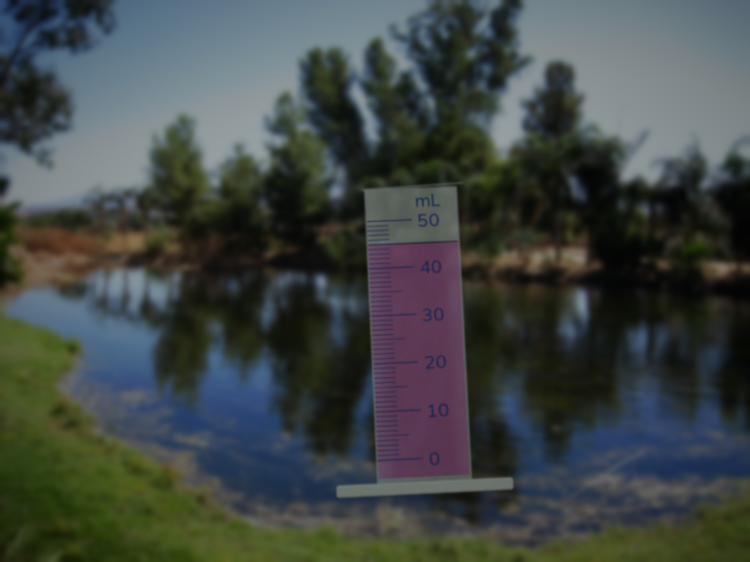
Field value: 45
